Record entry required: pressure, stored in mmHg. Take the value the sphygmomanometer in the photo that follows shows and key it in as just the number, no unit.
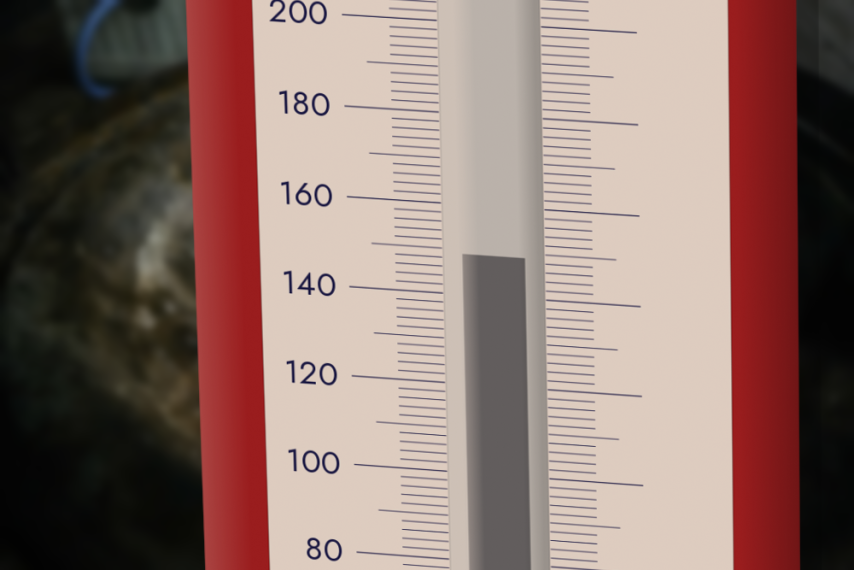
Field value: 149
